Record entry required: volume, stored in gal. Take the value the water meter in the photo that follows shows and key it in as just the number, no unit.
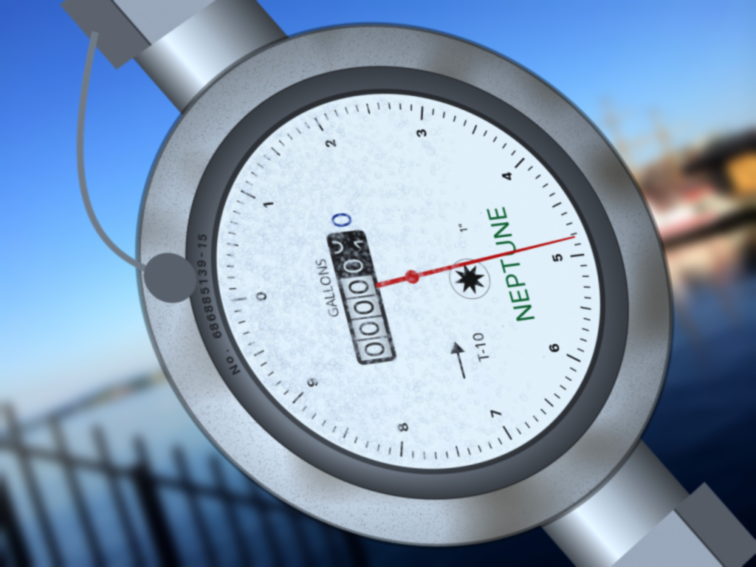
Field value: 4.8
